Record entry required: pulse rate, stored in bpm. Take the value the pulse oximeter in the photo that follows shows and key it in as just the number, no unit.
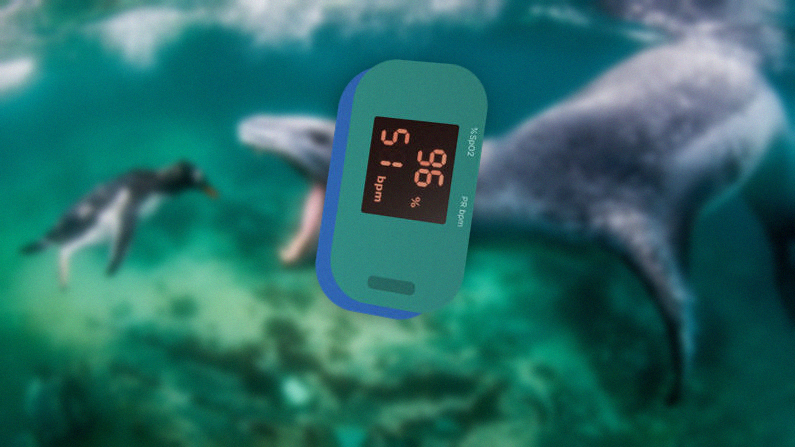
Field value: 51
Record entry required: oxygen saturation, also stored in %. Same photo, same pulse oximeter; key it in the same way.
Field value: 96
